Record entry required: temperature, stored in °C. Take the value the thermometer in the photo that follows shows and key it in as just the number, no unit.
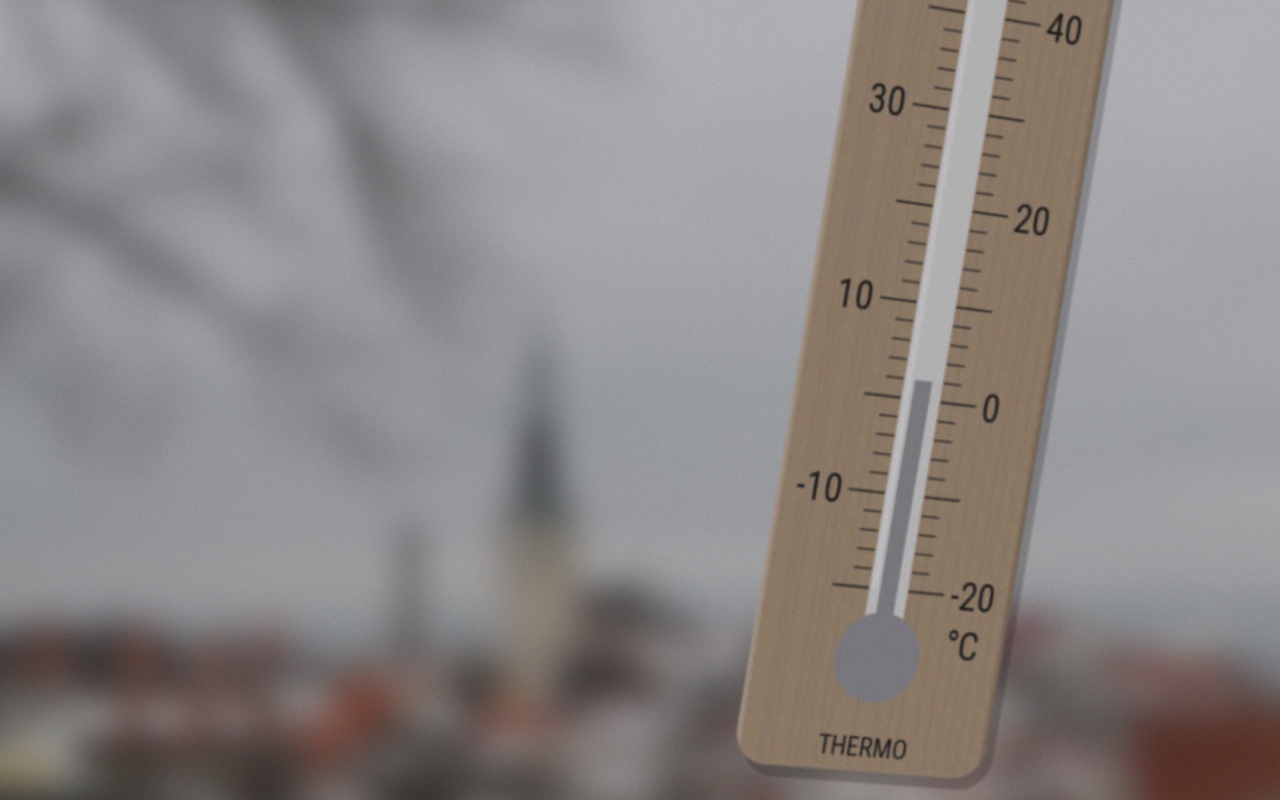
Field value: 2
